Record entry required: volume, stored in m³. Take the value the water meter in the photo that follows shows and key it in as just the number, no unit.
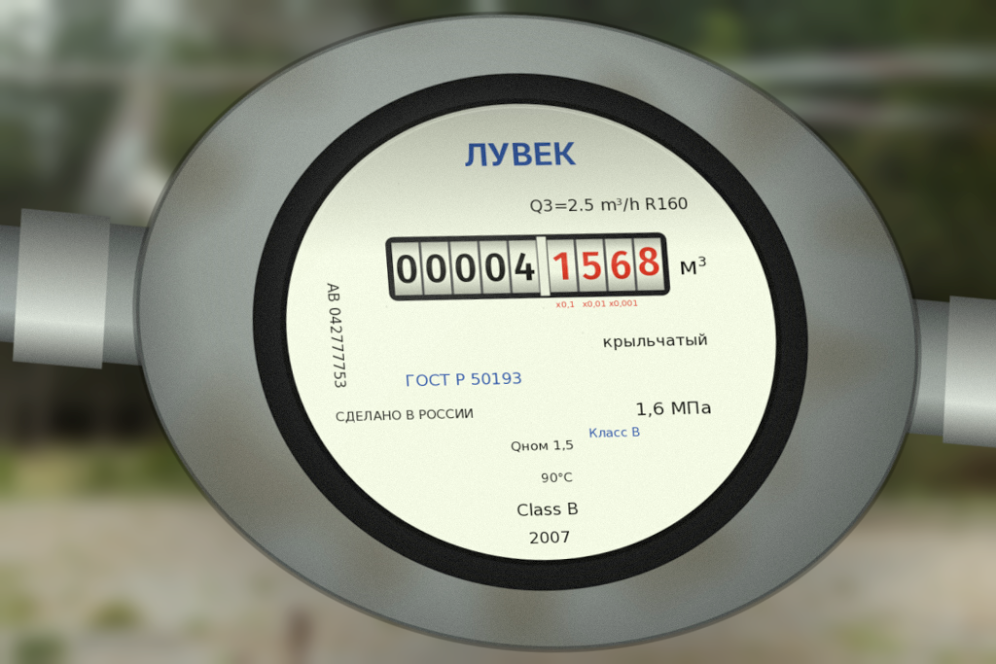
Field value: 4.1568
